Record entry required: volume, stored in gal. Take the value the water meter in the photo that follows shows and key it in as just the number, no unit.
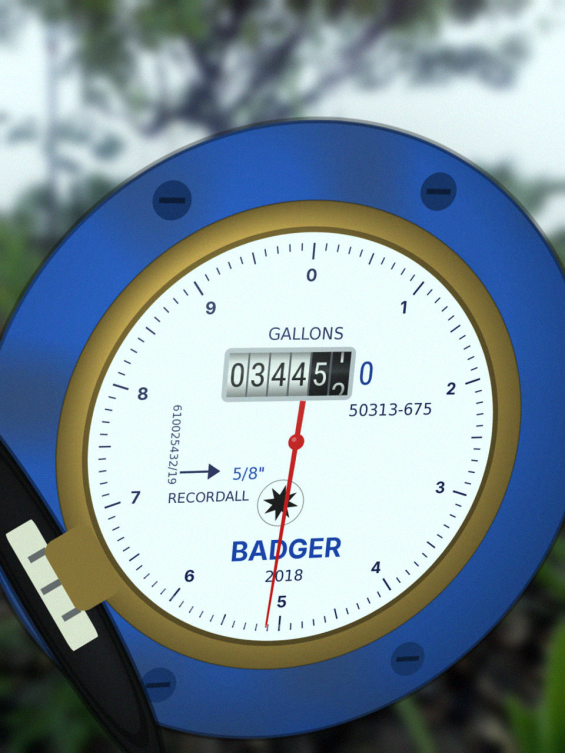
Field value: 344515.1
